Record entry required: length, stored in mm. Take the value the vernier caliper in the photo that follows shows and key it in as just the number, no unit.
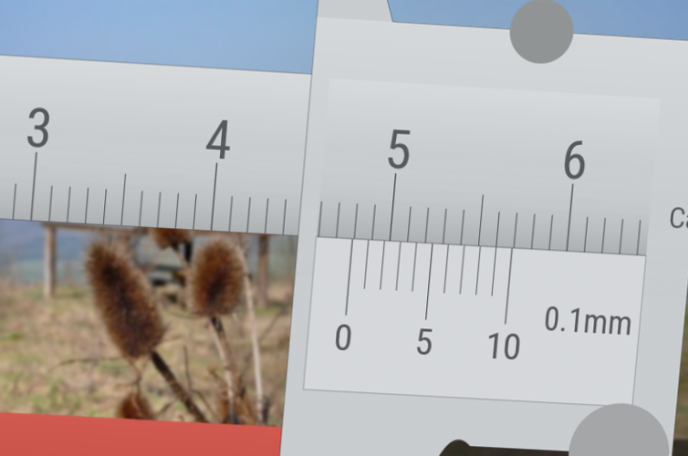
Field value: 47.9
